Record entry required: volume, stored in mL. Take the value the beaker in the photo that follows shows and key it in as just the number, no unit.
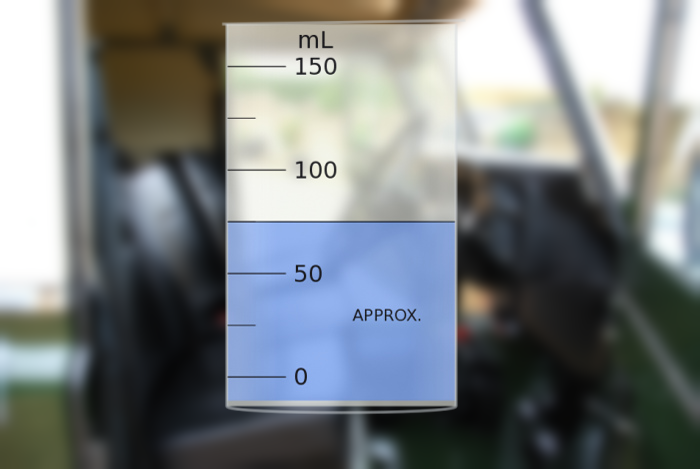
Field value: 75
